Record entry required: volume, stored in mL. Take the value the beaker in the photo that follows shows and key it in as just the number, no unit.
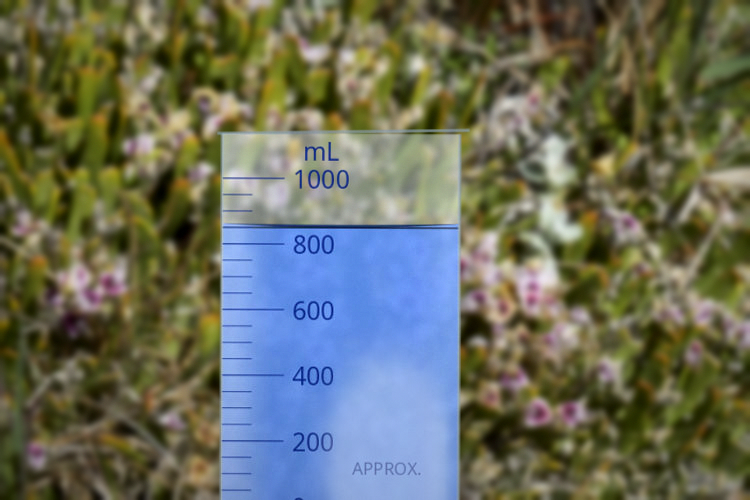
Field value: 850
